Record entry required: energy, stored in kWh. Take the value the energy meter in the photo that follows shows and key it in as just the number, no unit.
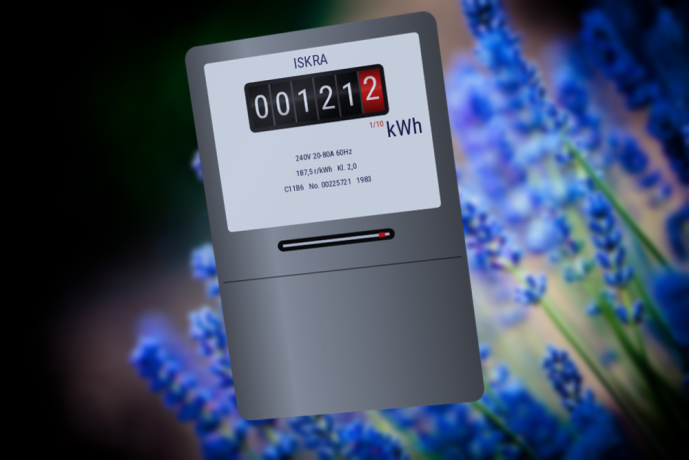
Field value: 121.2
